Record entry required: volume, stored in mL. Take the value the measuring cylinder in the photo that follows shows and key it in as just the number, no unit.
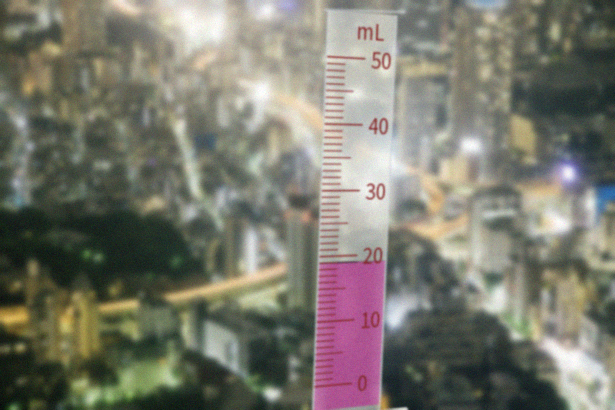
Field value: 19
